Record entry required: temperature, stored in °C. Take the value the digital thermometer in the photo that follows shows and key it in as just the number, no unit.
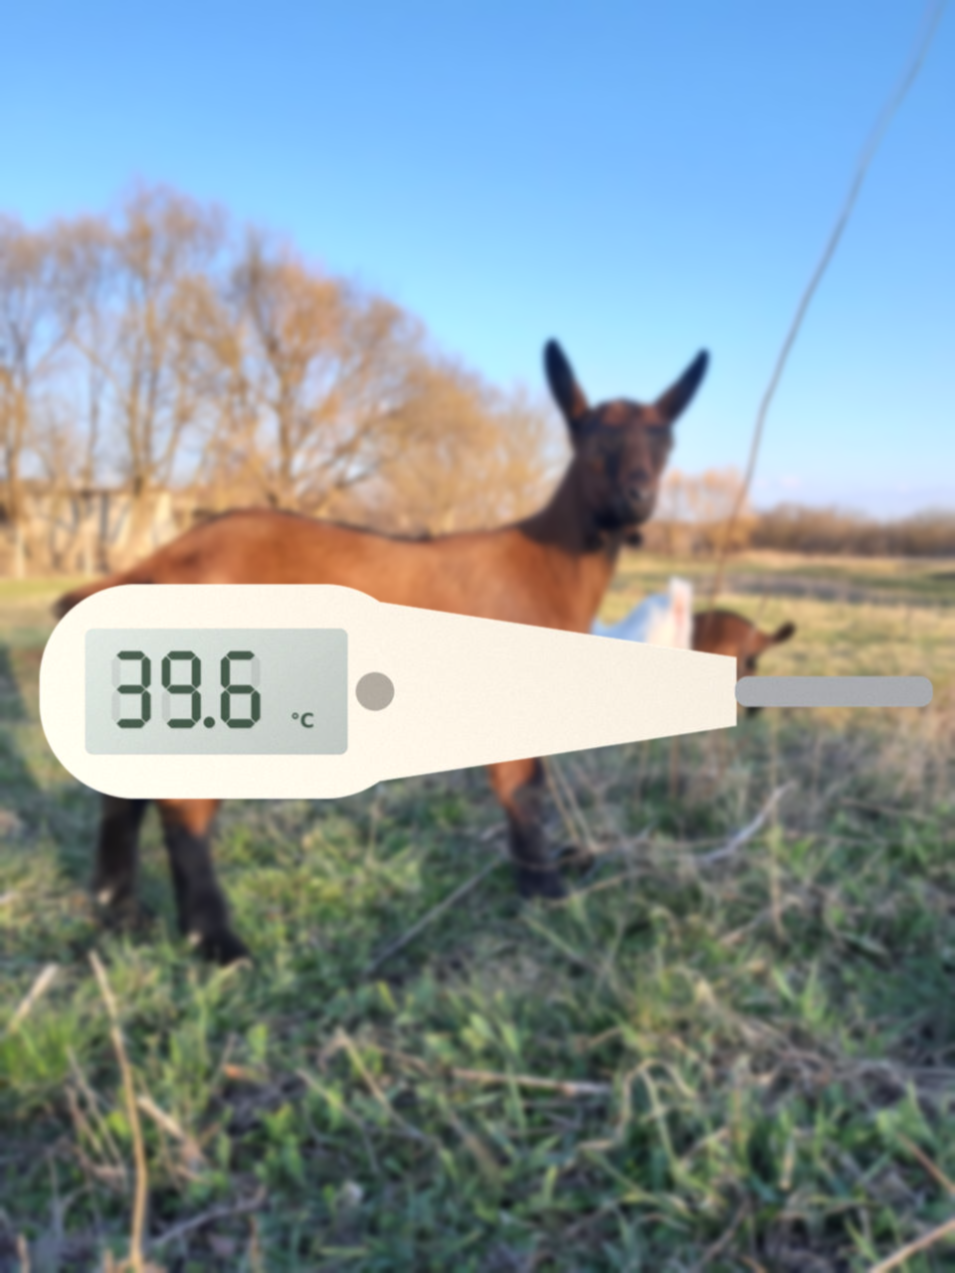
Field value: 39.6
